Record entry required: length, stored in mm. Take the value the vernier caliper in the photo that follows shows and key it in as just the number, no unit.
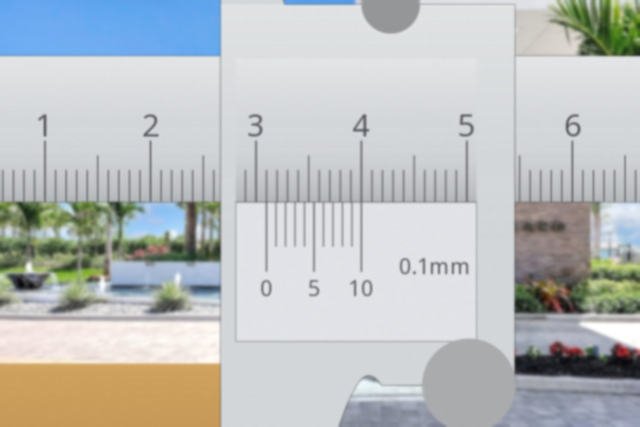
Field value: 31.0
